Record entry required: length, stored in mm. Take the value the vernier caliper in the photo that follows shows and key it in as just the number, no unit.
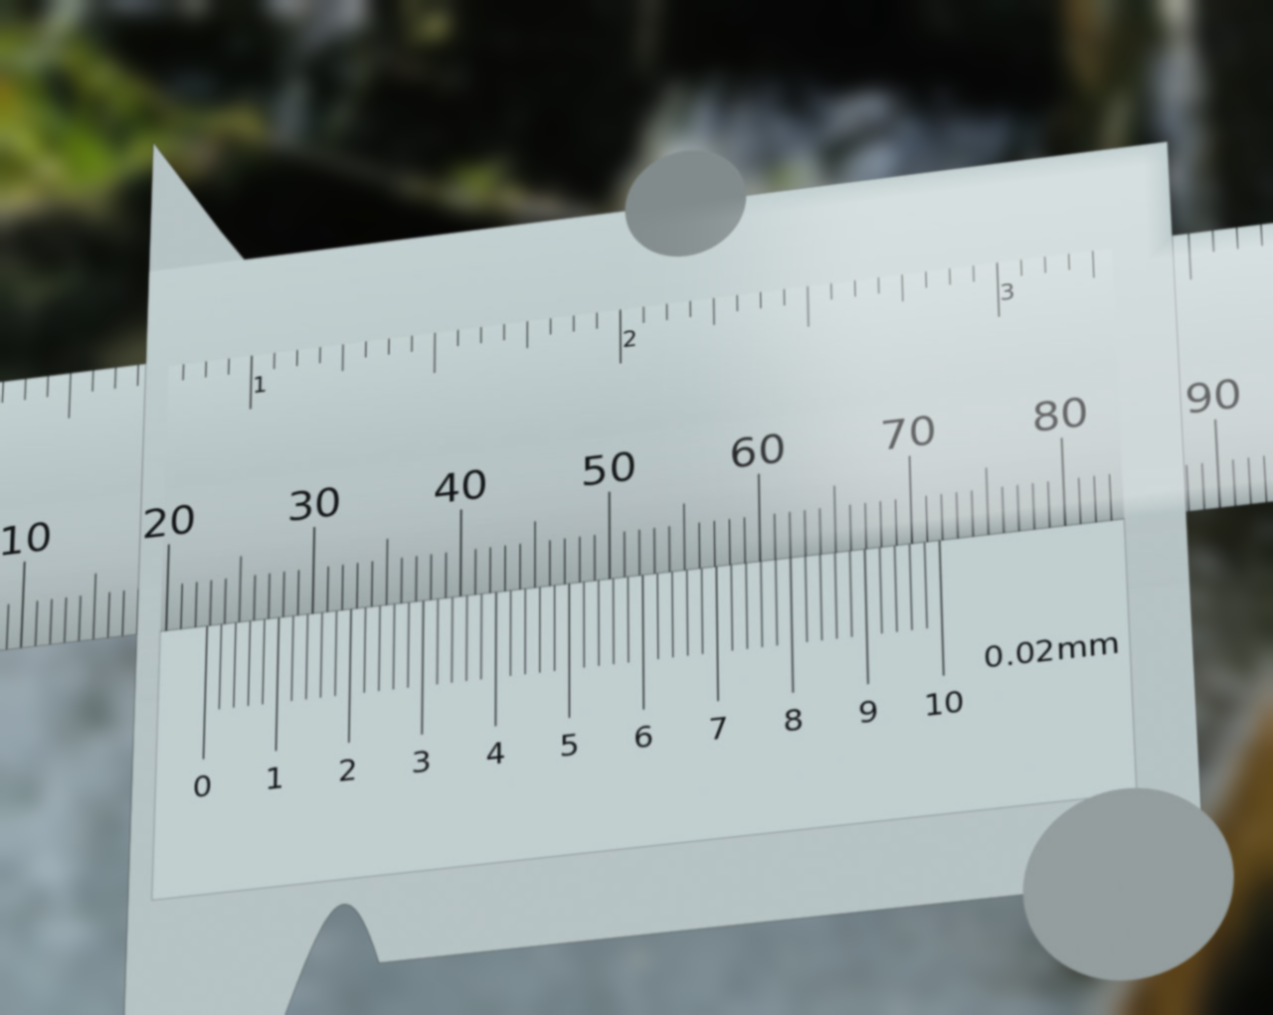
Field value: 22.8
